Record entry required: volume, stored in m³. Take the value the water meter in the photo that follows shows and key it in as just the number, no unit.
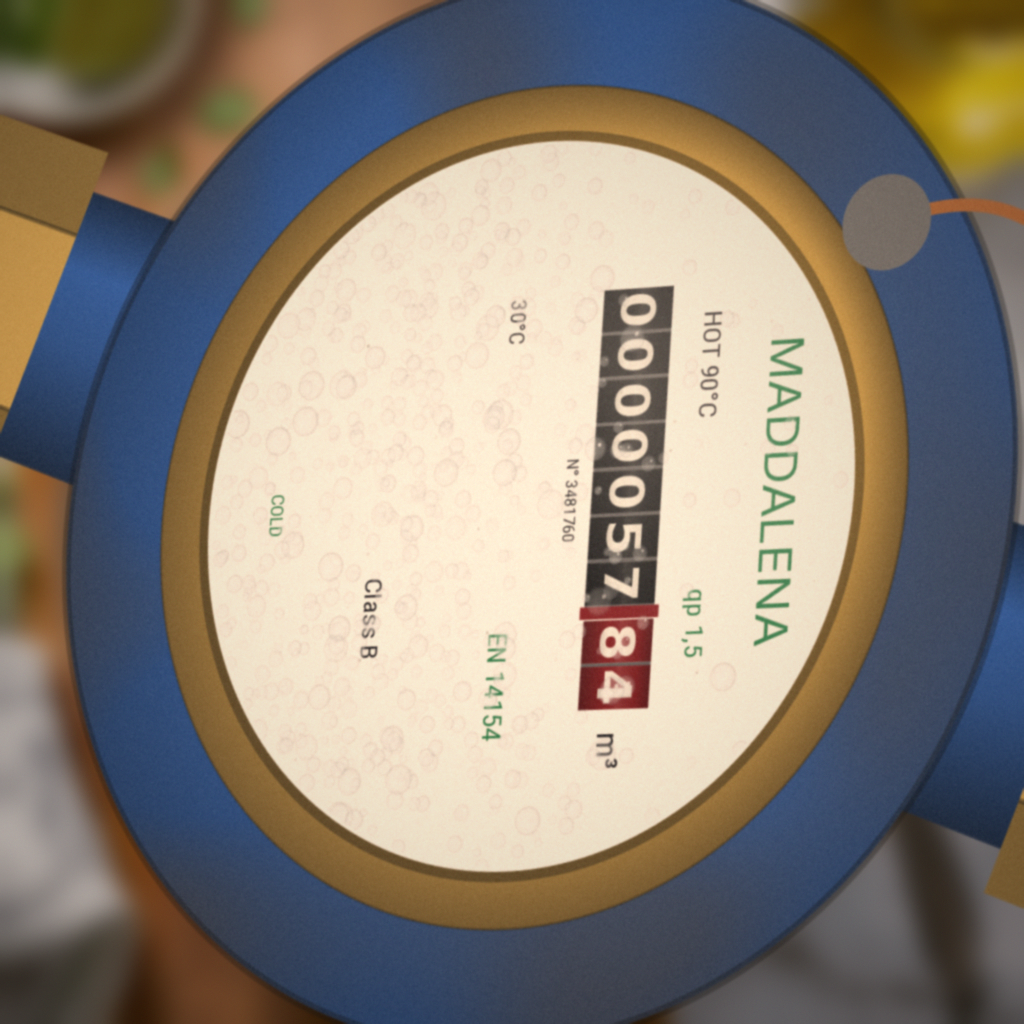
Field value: 57.84
